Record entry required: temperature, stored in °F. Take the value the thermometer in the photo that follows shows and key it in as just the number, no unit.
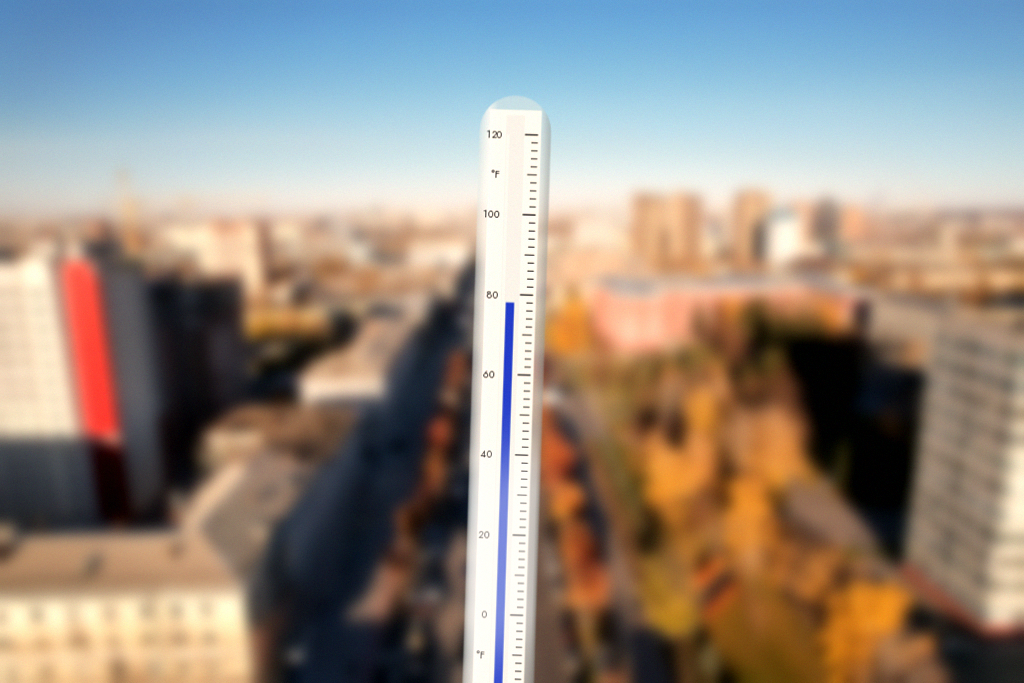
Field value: 78
